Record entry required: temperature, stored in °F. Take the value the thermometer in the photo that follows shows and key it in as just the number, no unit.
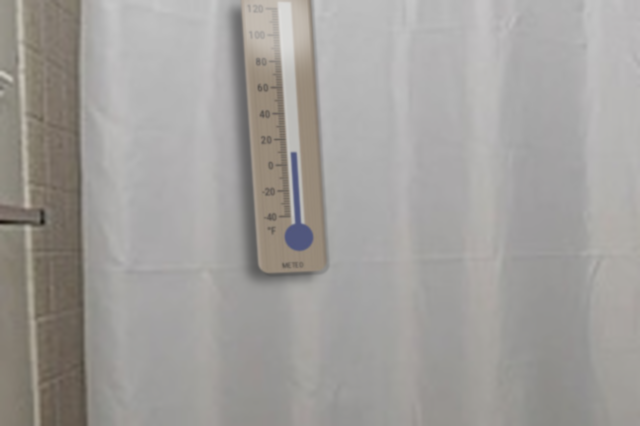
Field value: 10
